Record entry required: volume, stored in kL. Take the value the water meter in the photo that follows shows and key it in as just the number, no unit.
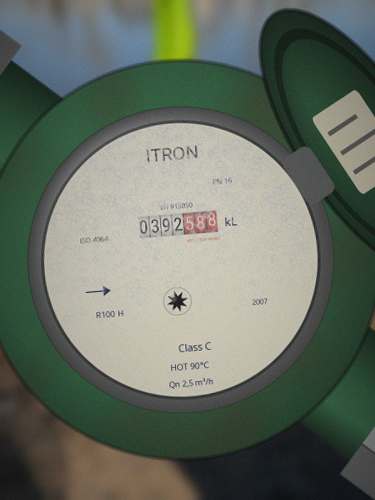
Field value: 392.588
